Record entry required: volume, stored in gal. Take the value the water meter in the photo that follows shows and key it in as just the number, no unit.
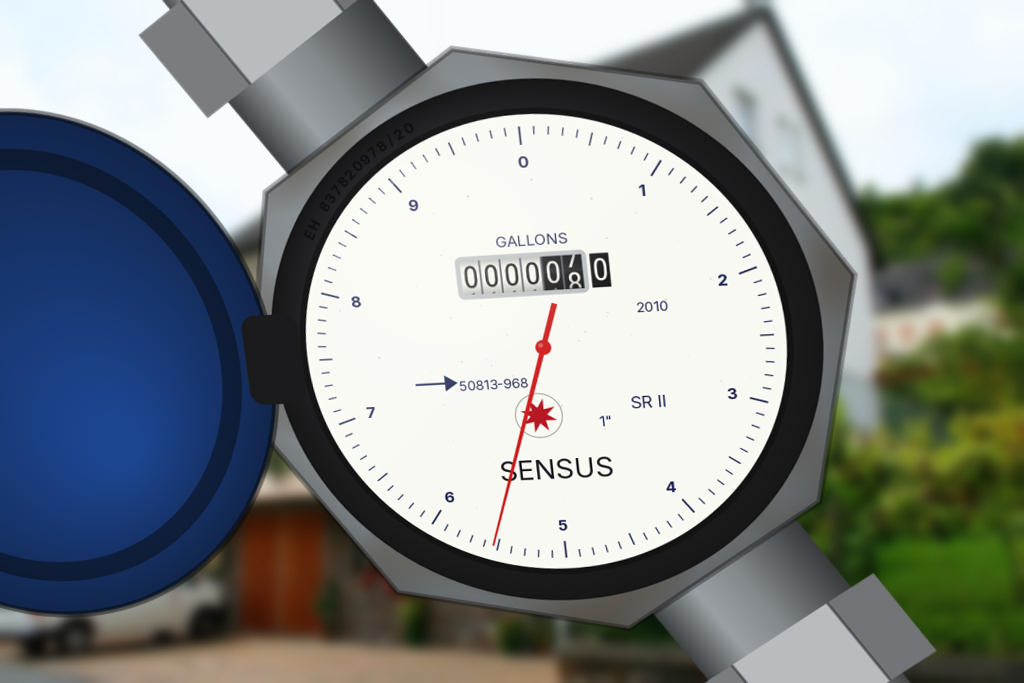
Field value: 75.5
